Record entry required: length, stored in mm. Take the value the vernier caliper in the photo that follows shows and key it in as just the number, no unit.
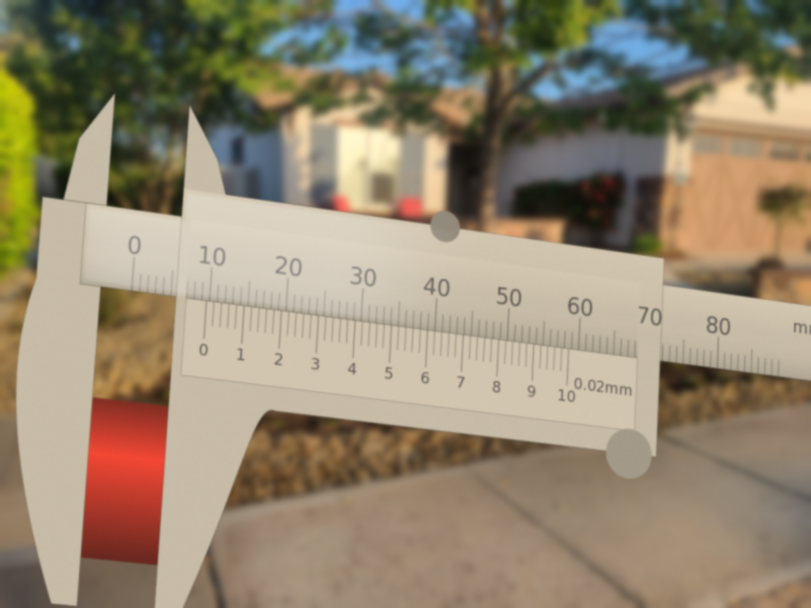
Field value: 9.6
